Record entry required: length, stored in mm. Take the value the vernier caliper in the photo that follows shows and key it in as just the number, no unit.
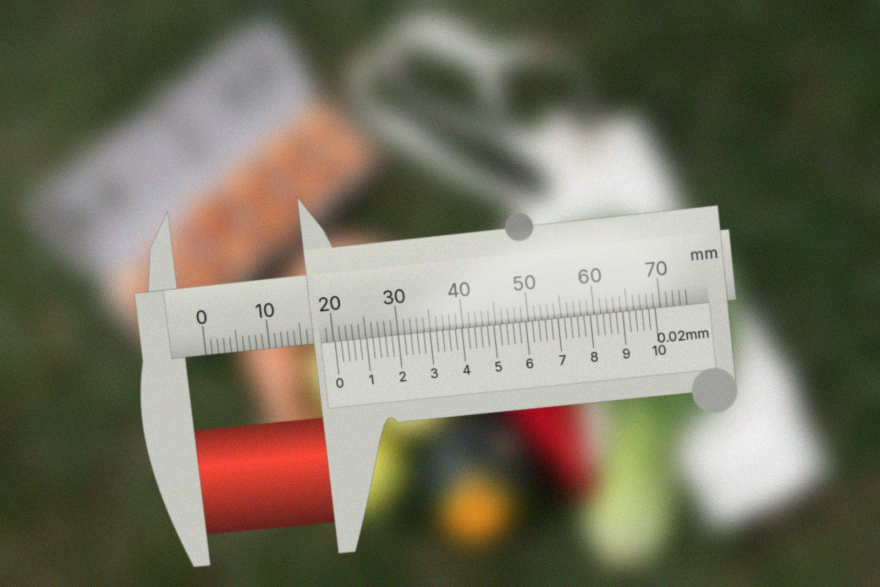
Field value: 20.2
